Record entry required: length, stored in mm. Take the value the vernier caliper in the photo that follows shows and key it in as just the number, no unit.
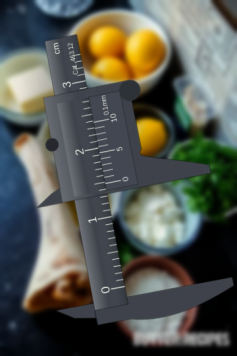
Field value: 14.8
